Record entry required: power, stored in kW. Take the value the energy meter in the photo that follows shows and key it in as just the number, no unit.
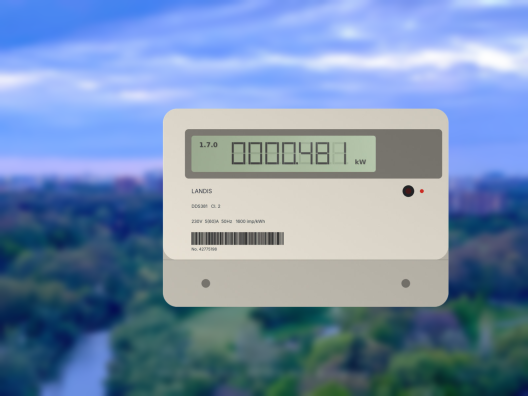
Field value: 0.481
